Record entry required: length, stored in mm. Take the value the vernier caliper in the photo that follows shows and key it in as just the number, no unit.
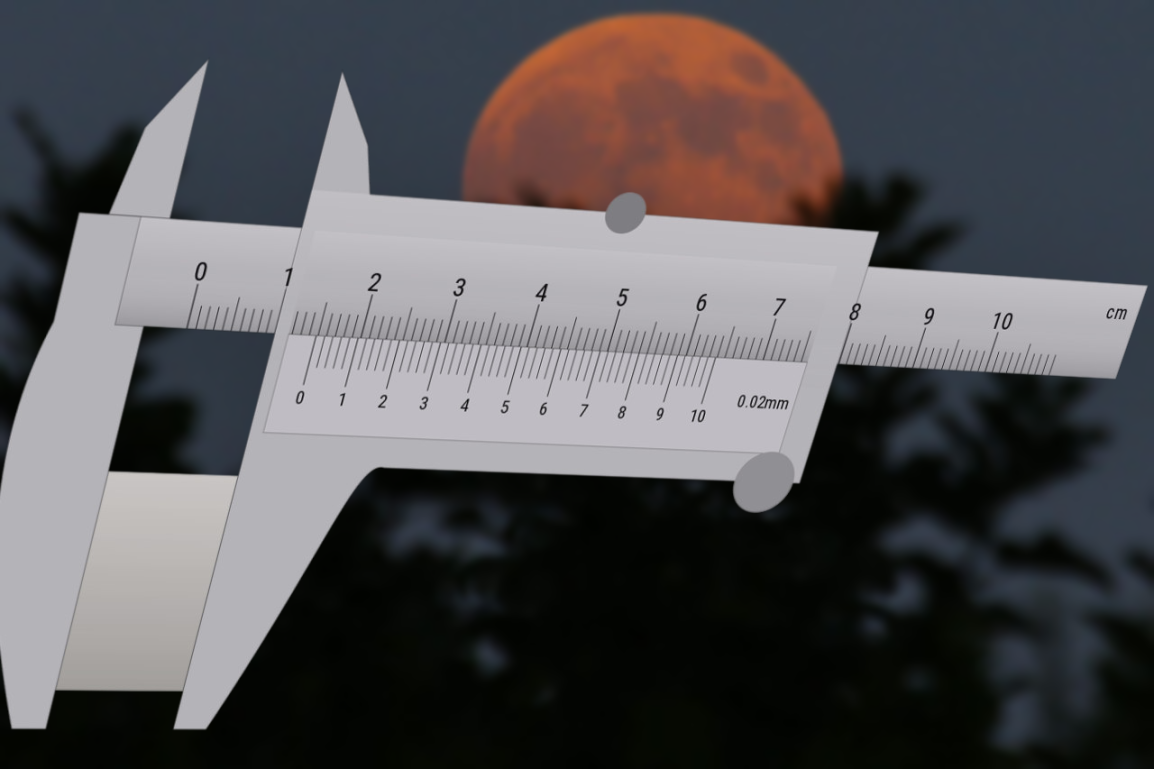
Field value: 14.8
